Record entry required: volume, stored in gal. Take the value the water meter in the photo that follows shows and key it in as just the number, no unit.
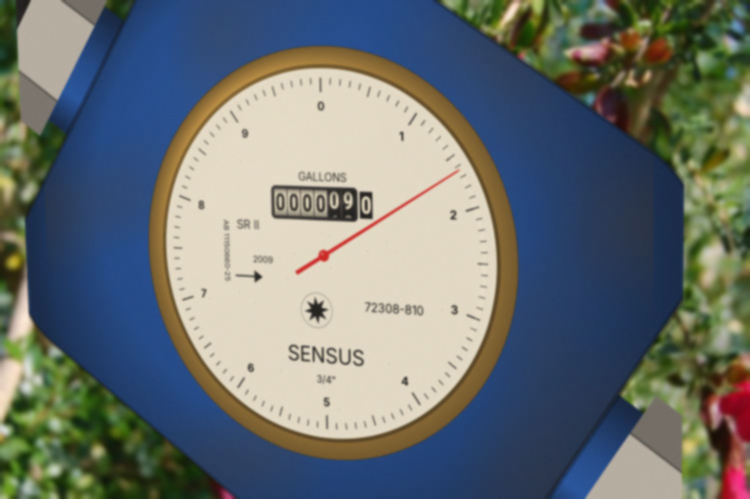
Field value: 91.6
